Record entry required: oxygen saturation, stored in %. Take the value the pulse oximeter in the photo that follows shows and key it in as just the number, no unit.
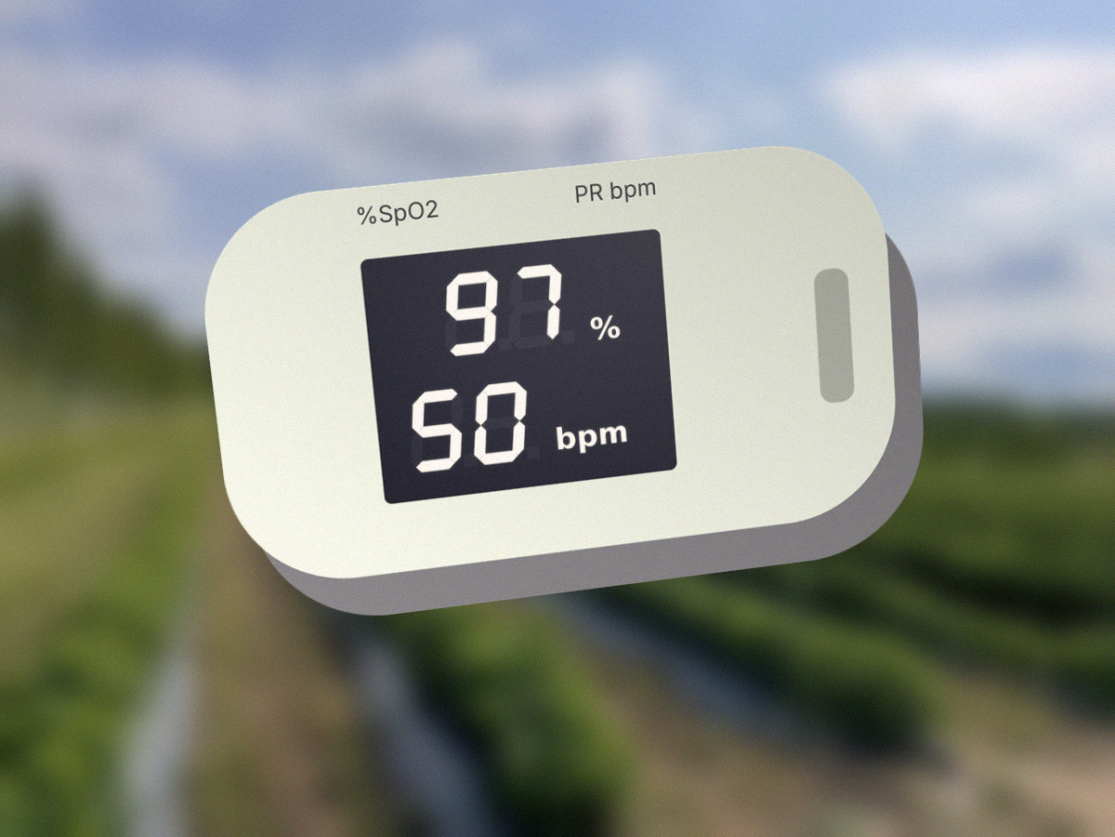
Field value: 97
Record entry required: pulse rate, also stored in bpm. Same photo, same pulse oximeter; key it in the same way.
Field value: 50
